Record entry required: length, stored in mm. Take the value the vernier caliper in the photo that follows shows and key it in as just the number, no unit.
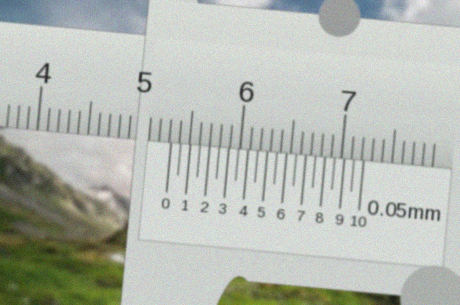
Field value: 53.2
